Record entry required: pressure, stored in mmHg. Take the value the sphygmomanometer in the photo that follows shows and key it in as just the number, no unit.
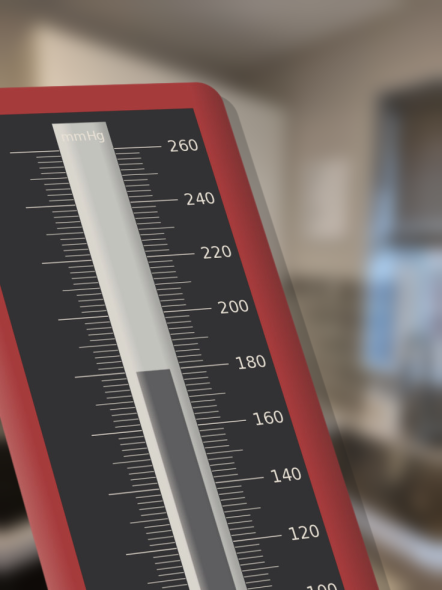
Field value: 180
